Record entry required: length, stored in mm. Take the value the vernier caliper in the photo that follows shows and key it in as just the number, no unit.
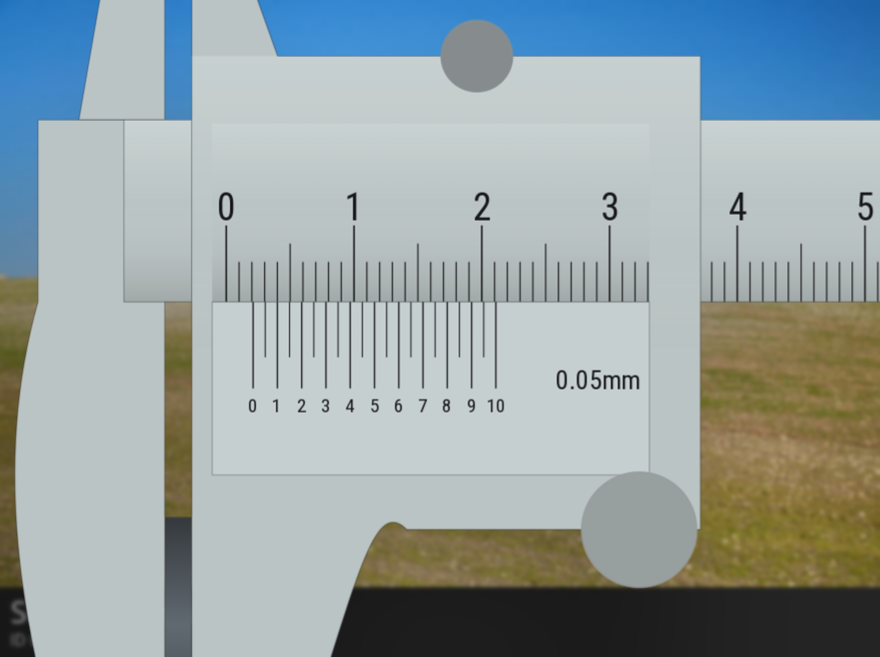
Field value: 2.1
